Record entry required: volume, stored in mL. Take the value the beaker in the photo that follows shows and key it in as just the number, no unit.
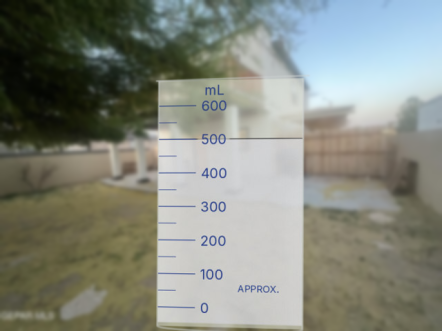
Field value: 500
